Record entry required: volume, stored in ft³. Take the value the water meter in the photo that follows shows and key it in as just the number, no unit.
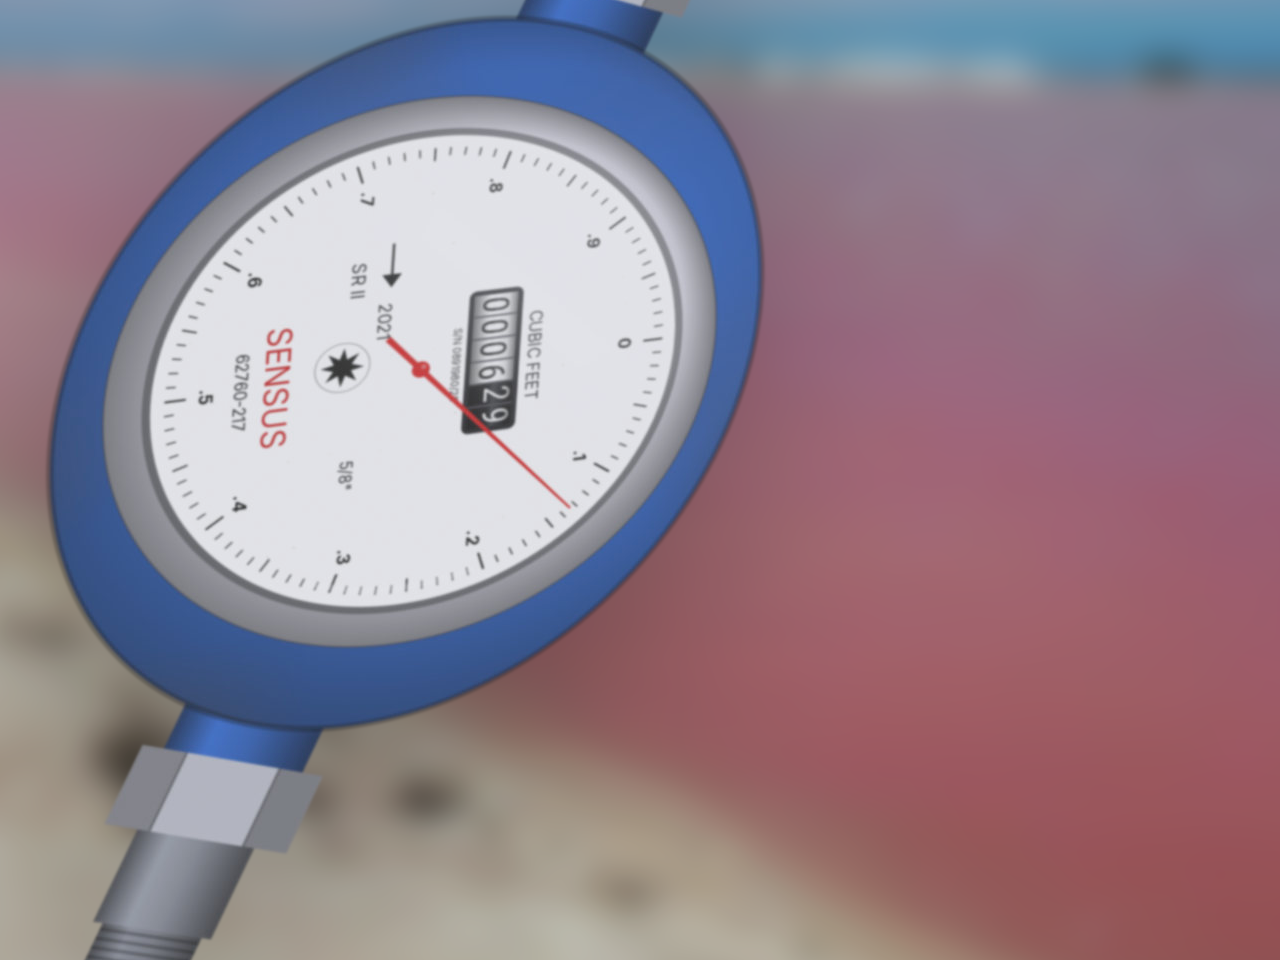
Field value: 629.13
